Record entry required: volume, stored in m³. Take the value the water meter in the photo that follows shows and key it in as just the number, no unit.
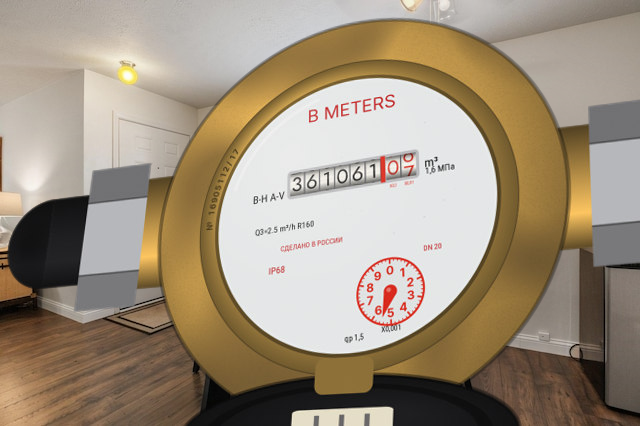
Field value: 361061.065
